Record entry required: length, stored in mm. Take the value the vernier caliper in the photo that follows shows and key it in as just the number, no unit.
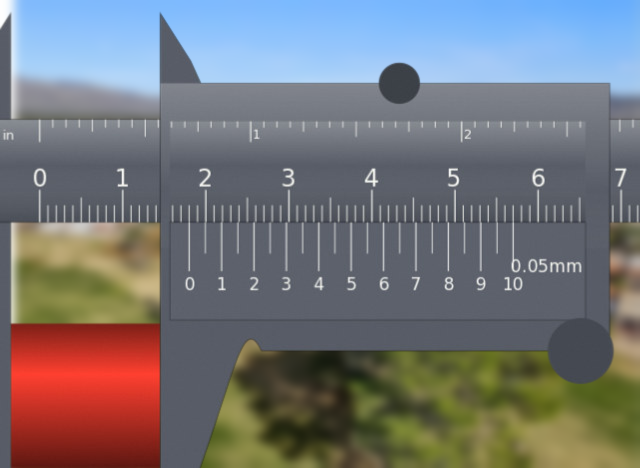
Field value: 18.0
